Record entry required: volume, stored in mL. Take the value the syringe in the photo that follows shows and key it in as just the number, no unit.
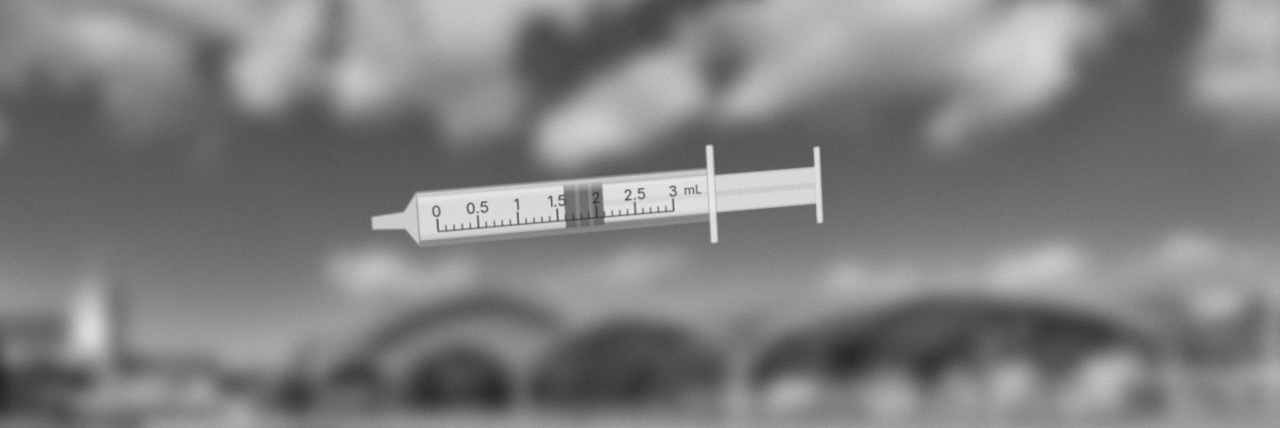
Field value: 1.6
